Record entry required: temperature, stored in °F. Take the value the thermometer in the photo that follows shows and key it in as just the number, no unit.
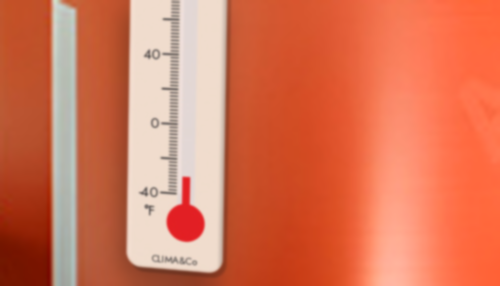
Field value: -30
